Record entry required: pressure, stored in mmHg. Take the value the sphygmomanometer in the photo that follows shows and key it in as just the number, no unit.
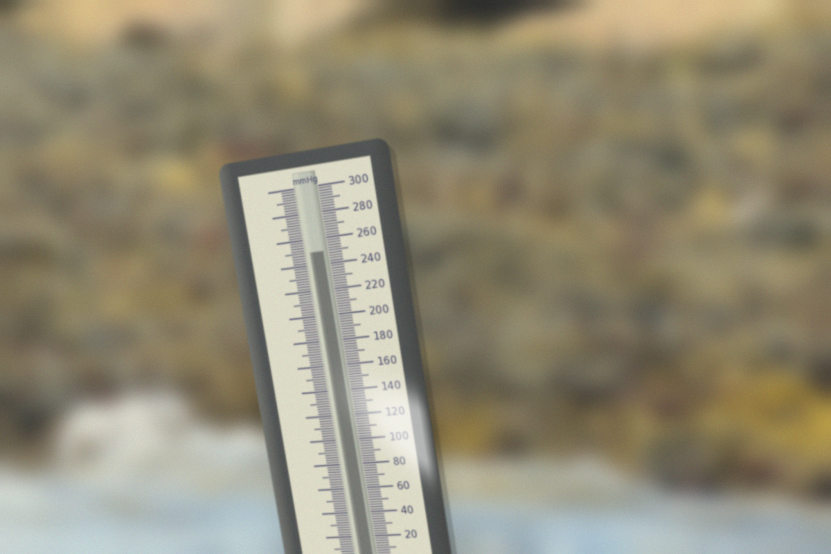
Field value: 250
